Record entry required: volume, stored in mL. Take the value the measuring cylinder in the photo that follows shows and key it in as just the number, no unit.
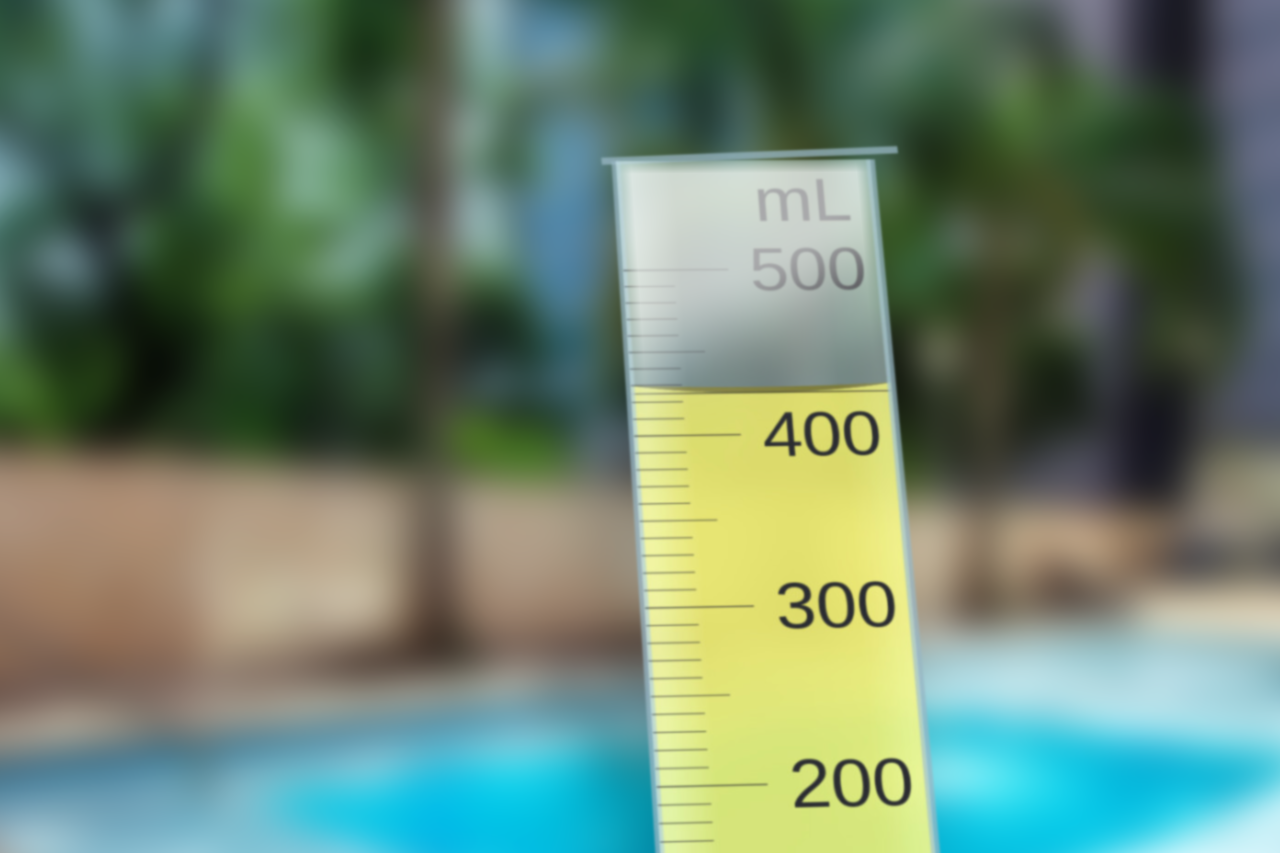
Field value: 425
